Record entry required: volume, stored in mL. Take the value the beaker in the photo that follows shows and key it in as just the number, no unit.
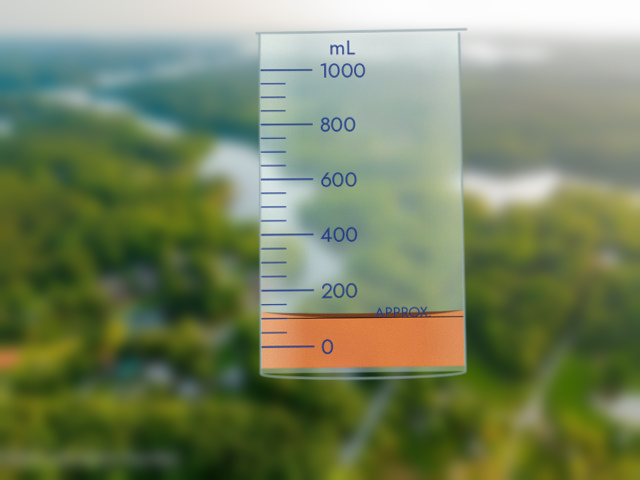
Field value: 100
